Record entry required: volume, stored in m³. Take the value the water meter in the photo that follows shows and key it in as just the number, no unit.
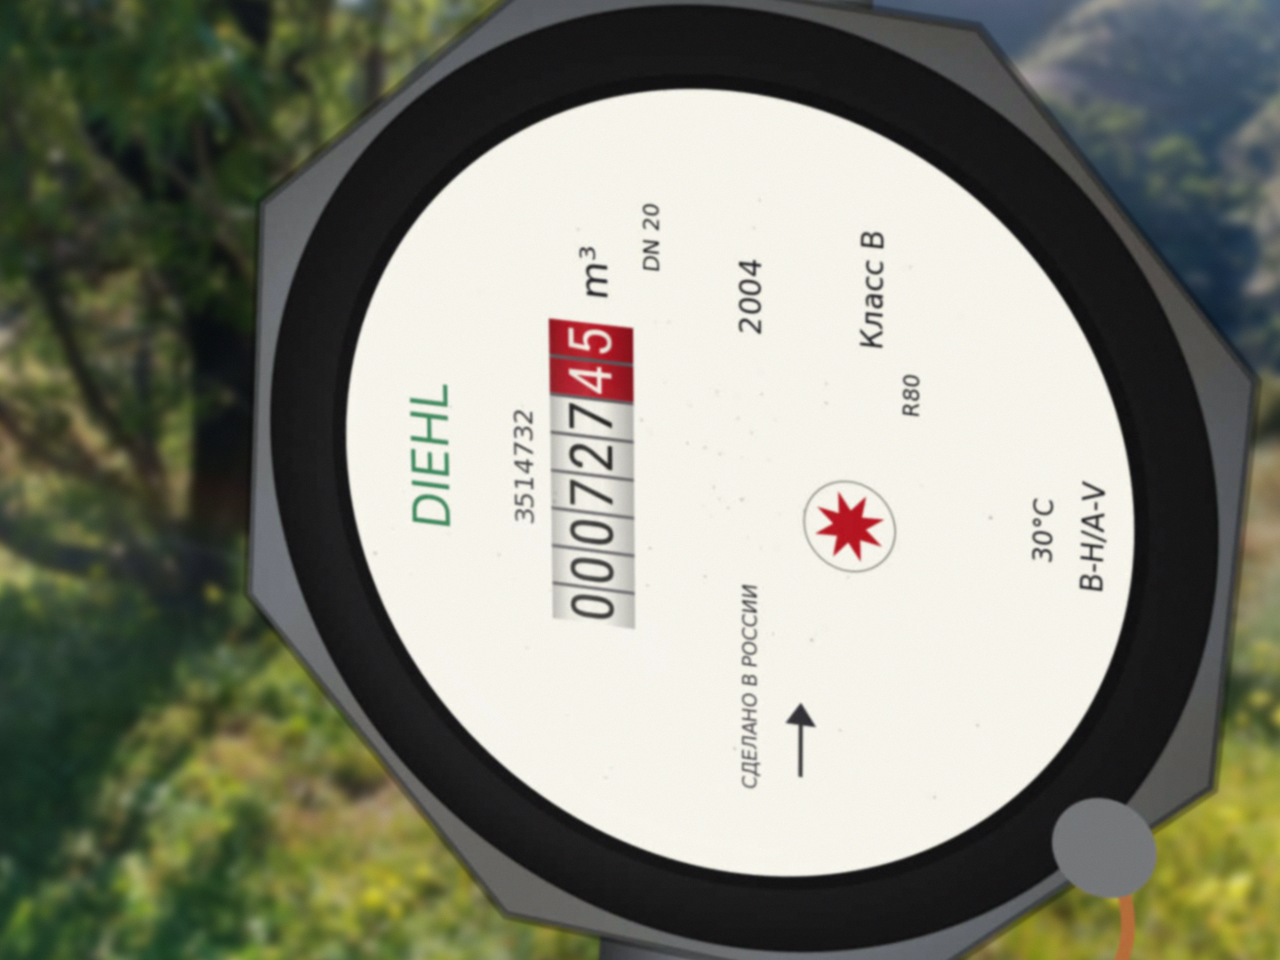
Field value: 727.45
